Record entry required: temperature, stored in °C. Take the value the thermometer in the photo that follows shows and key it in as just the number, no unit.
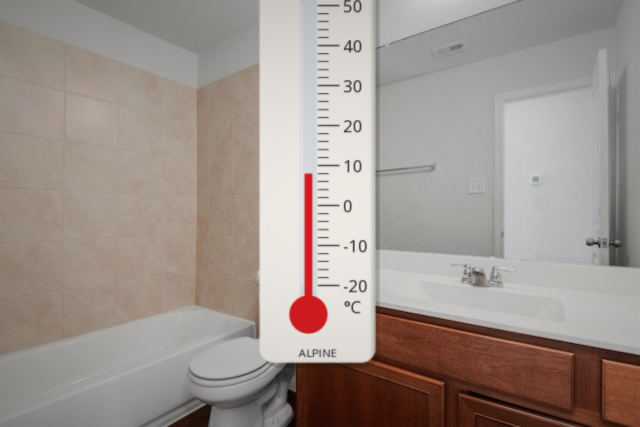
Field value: 8
